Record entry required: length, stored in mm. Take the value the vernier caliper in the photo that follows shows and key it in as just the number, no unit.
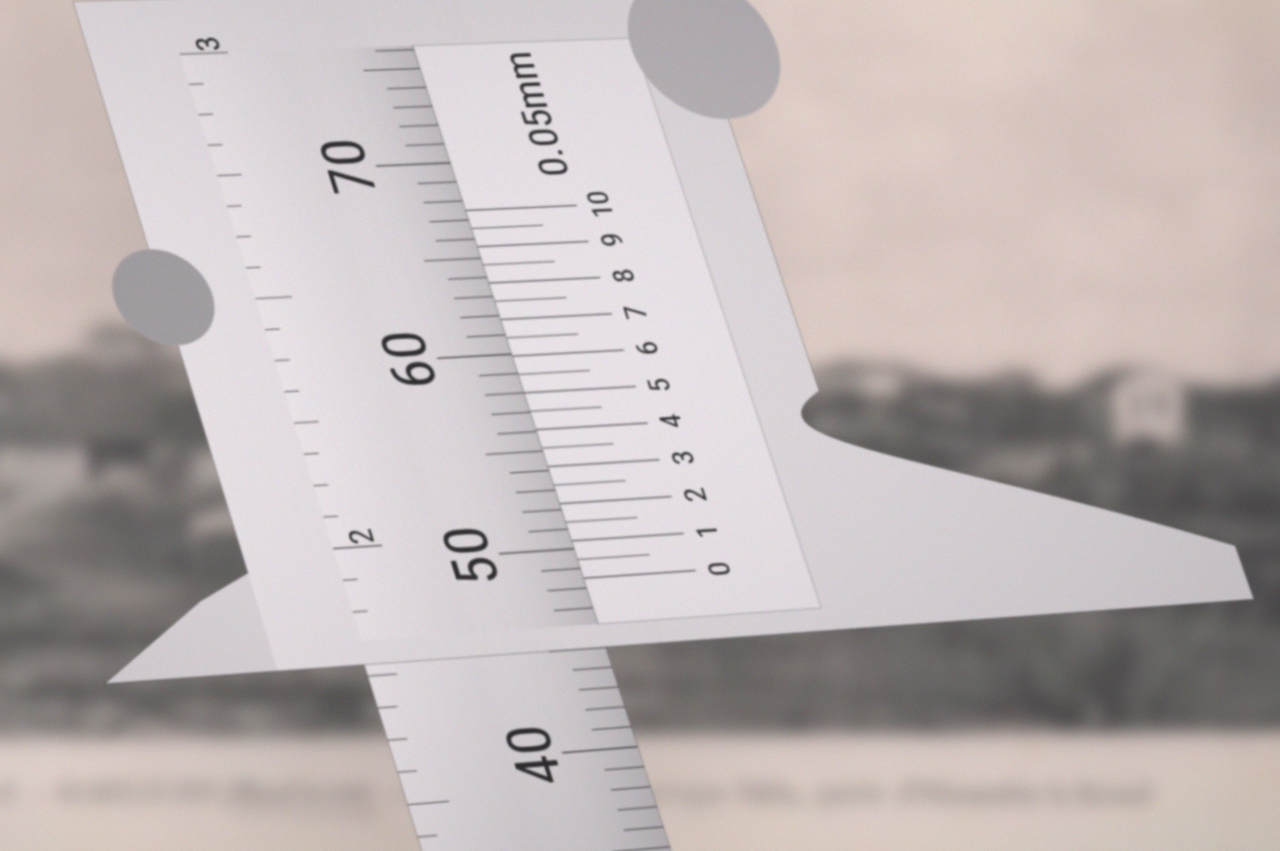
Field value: 48.5
